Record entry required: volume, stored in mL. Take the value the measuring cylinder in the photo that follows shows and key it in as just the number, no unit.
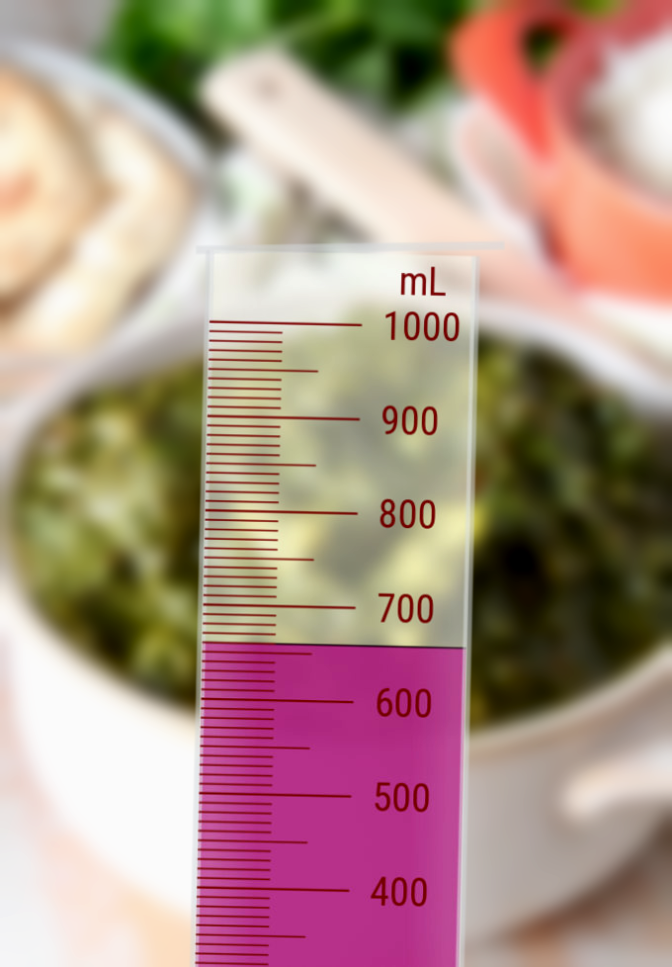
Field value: 660
